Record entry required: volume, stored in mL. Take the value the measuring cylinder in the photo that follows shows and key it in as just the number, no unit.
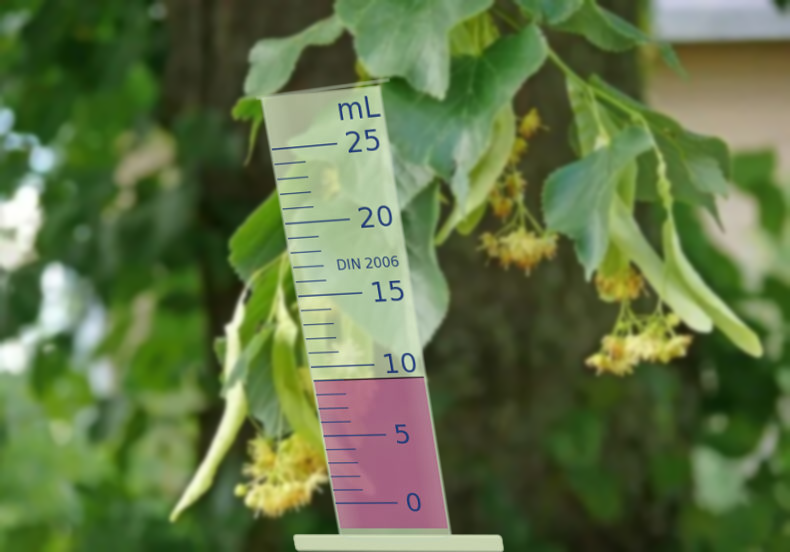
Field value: 9
